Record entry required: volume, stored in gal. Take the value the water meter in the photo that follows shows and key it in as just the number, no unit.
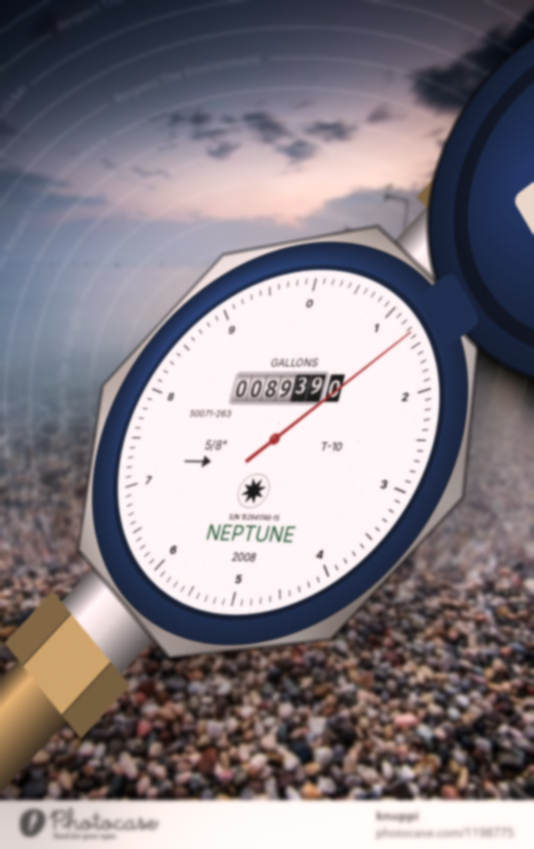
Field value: 89391.3
